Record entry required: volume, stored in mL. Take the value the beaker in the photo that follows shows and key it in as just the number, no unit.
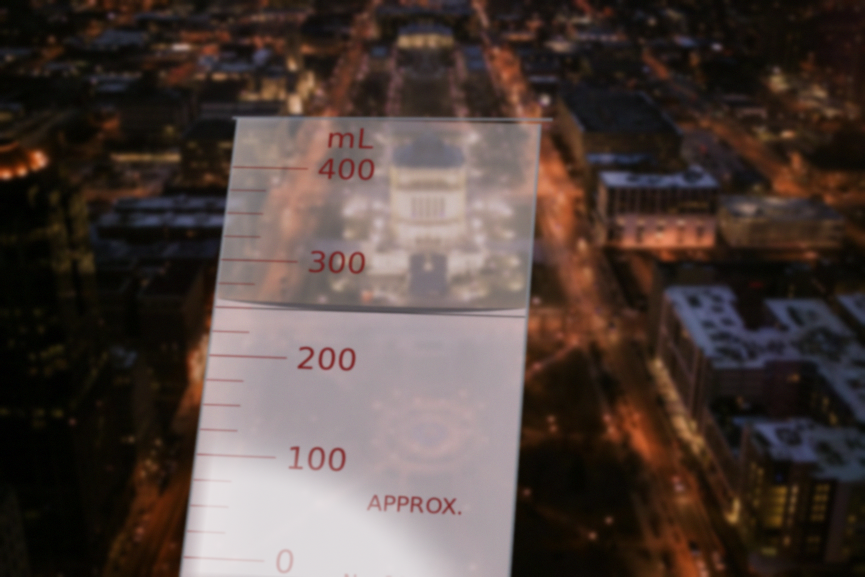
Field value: 250
